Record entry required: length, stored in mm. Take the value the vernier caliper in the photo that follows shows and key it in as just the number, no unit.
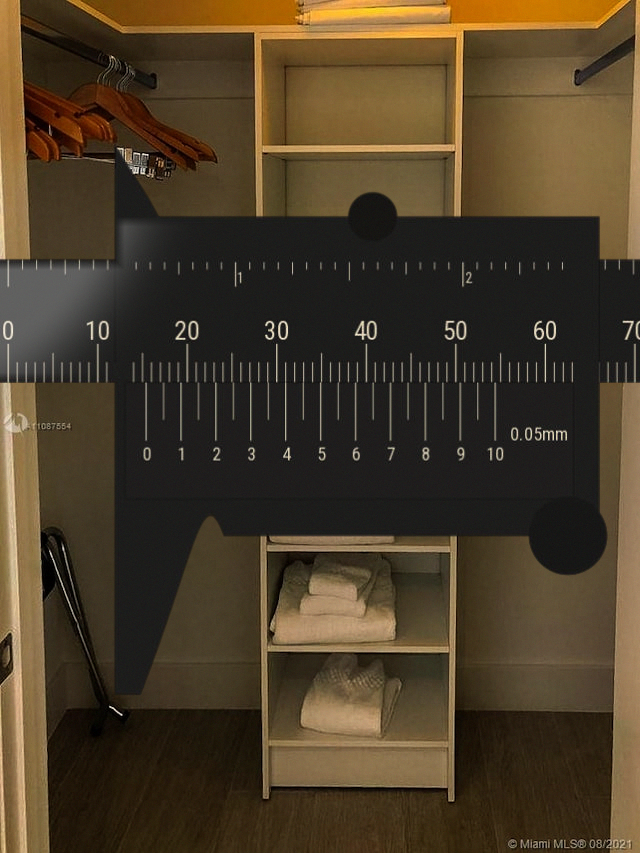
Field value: 15.4
